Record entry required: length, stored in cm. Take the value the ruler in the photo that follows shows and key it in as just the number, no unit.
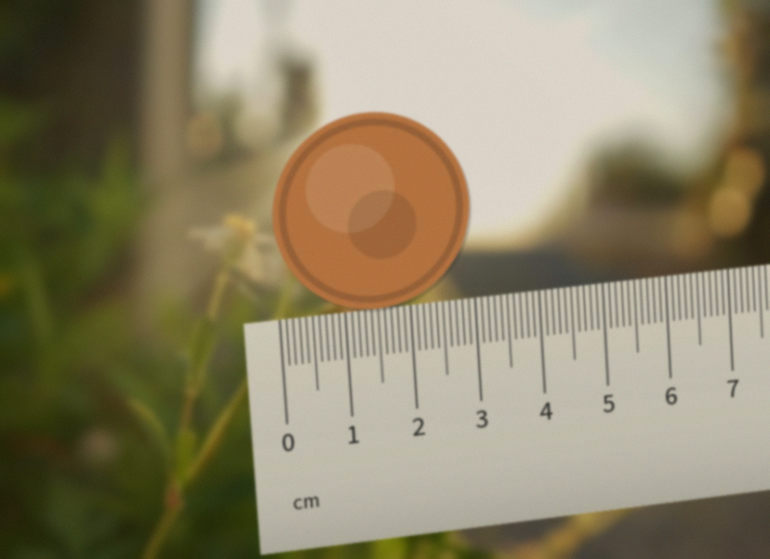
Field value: 3
